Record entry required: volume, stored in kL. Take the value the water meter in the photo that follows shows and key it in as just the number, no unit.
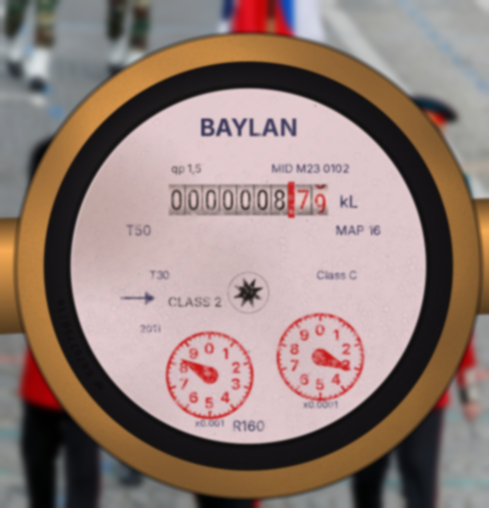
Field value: 8.7883
